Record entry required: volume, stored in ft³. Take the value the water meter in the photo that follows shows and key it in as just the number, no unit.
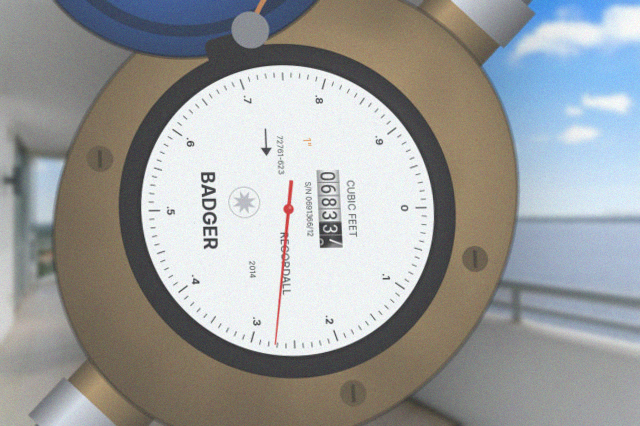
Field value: 68337.27
